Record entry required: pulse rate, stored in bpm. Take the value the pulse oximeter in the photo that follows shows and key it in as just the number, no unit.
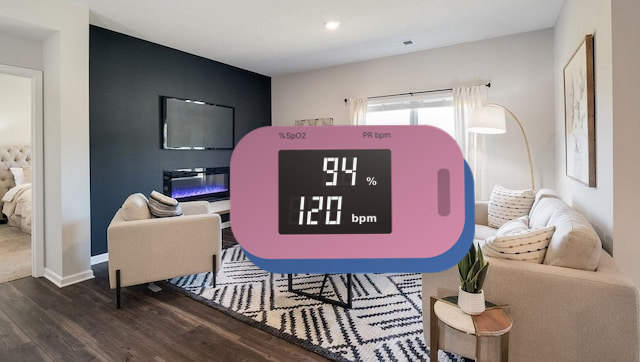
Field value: 120
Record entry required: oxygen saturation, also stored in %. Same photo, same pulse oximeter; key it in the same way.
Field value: 94
